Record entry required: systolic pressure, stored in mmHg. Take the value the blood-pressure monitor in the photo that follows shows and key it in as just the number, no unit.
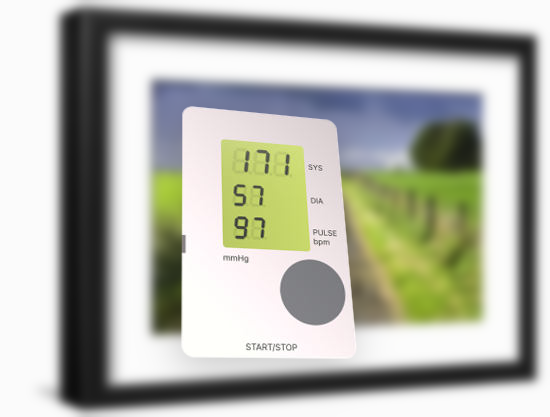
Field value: 171
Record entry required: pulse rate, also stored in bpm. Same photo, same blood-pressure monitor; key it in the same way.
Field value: 97
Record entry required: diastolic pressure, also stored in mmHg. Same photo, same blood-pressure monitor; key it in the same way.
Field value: 57
